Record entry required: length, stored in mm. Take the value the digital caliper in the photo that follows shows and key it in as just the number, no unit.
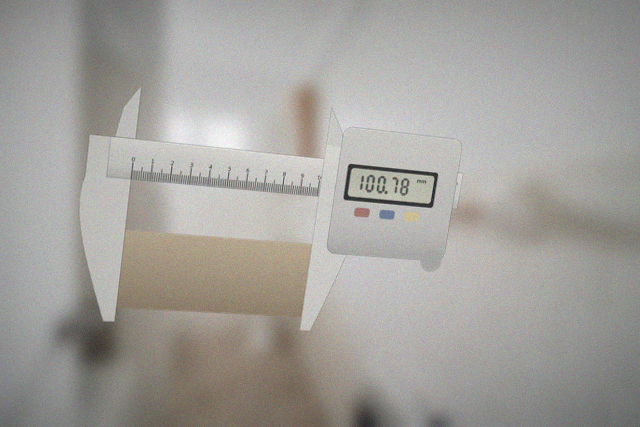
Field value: 100.78
